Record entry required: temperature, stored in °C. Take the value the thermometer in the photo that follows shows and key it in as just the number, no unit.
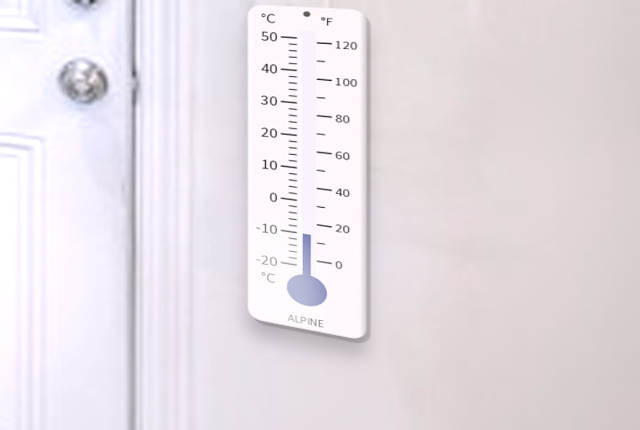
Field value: -10
